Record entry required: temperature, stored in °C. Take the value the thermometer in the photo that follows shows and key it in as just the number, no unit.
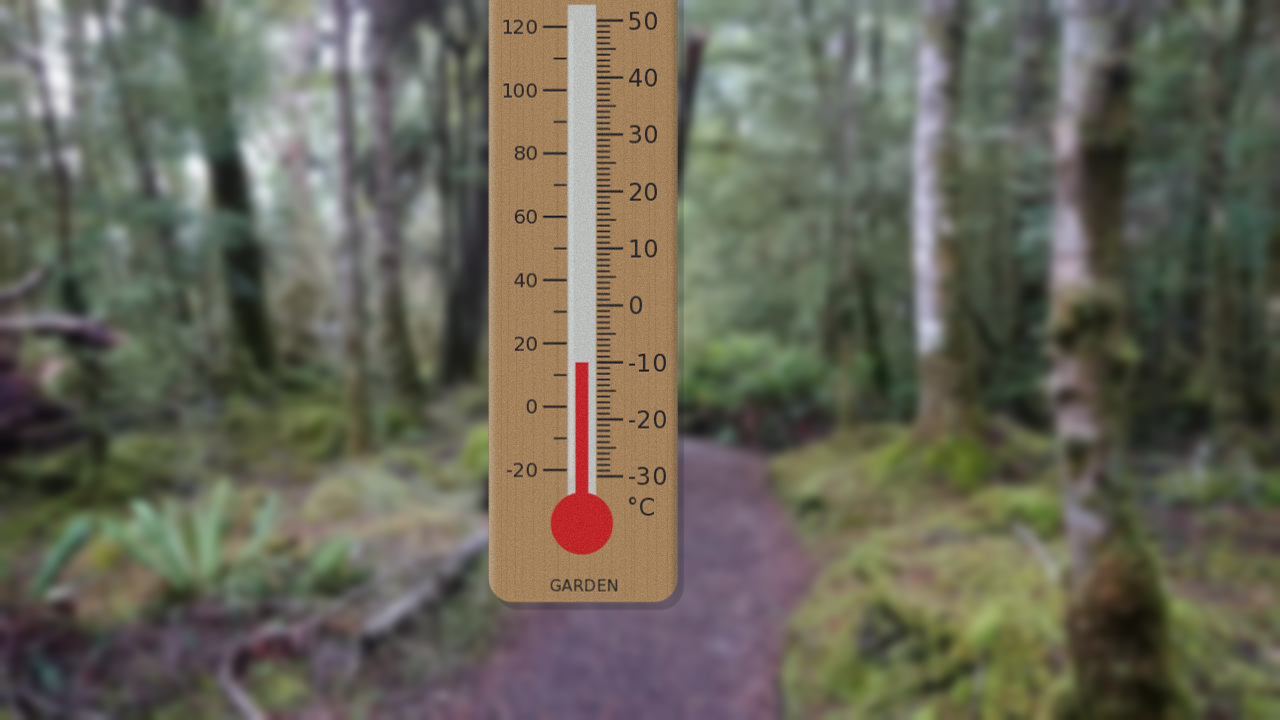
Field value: -10
